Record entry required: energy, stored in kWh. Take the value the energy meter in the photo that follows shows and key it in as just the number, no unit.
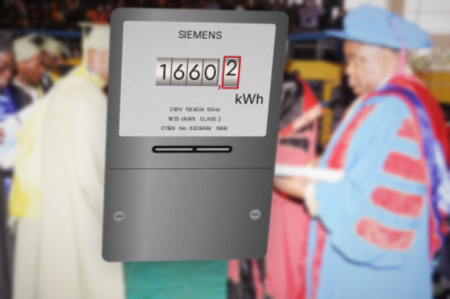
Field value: 1660.2
